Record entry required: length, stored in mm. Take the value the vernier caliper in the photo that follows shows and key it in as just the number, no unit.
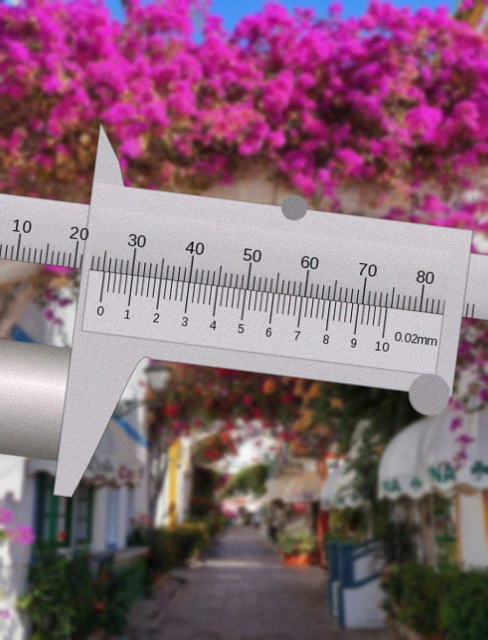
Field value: 25.2
